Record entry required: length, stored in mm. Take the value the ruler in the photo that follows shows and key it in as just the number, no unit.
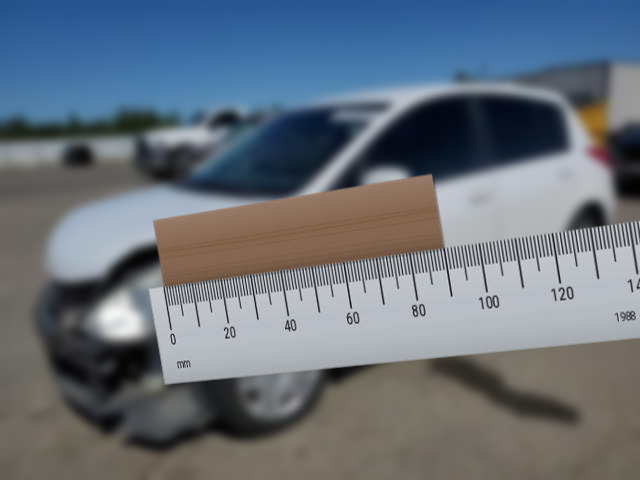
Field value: 90
